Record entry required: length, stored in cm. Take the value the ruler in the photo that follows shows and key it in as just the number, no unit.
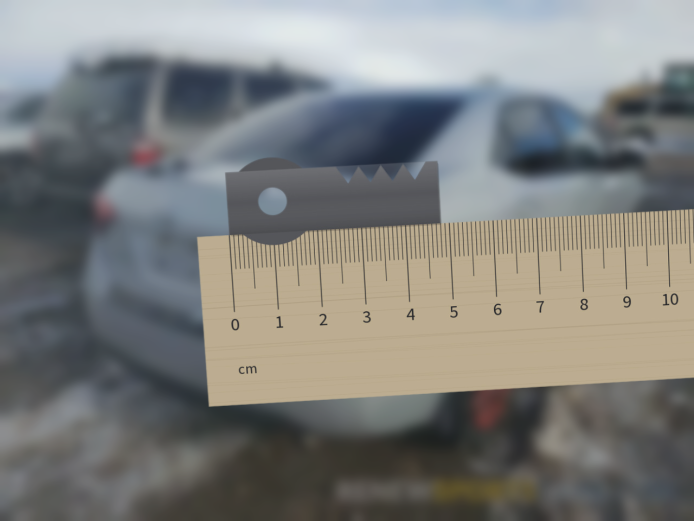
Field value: 4.8
